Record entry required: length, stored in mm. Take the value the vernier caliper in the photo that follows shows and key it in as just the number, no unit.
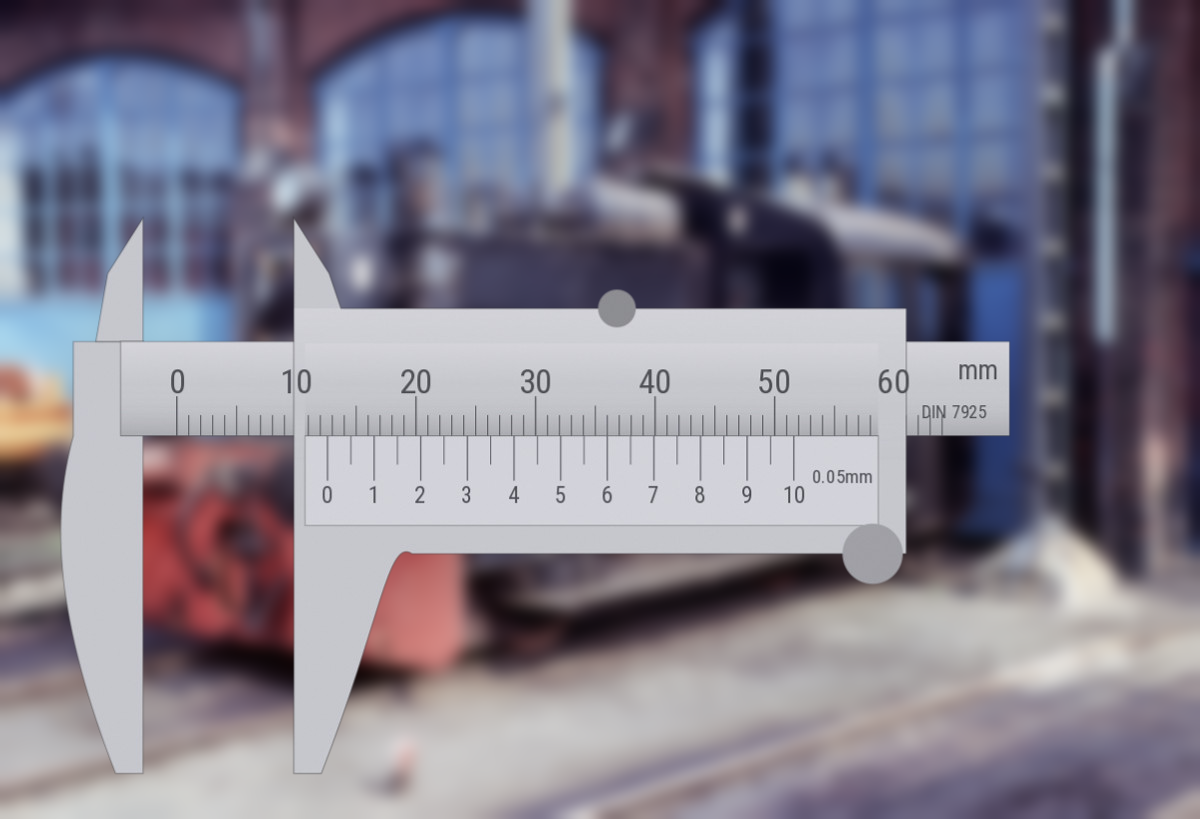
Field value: 12.6
